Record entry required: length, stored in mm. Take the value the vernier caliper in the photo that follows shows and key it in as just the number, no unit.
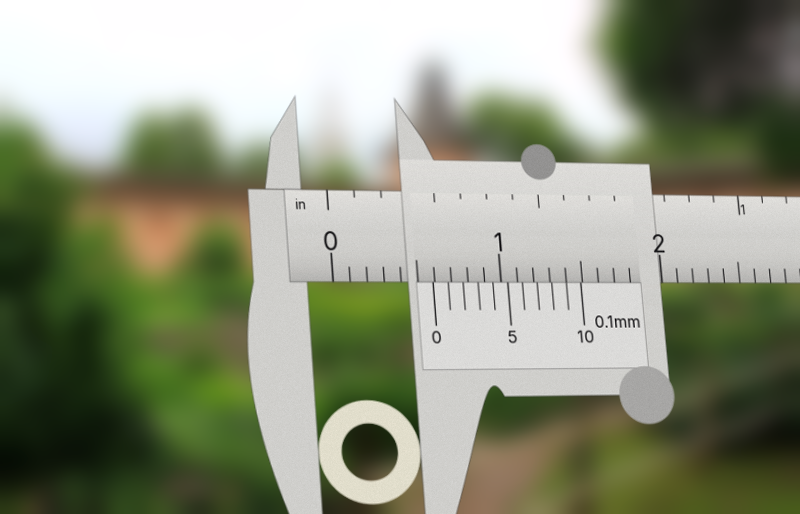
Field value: 5.9
